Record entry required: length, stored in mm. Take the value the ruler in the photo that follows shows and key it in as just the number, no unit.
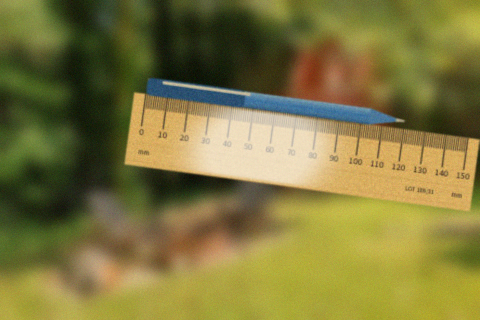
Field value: 120
